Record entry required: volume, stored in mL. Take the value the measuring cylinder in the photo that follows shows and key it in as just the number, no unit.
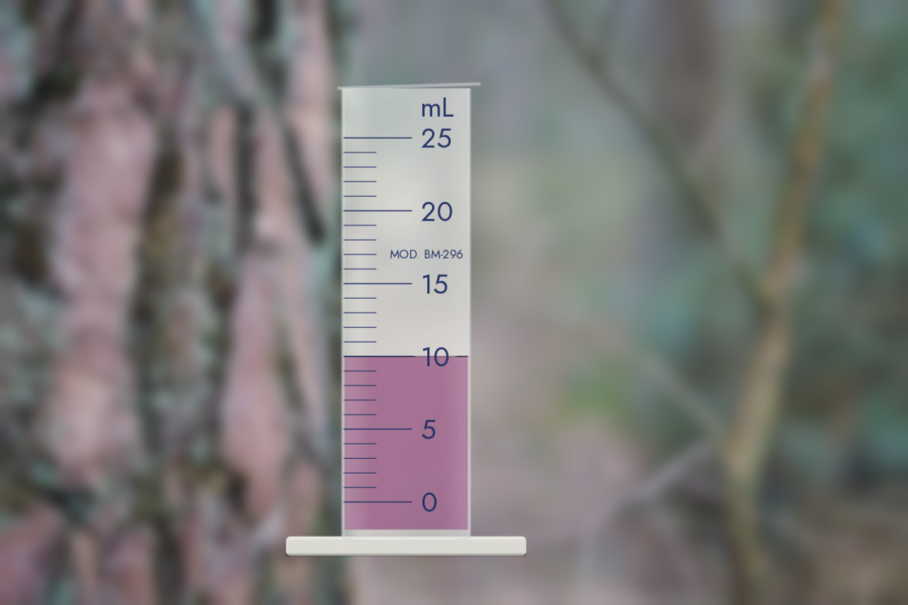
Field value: 10
